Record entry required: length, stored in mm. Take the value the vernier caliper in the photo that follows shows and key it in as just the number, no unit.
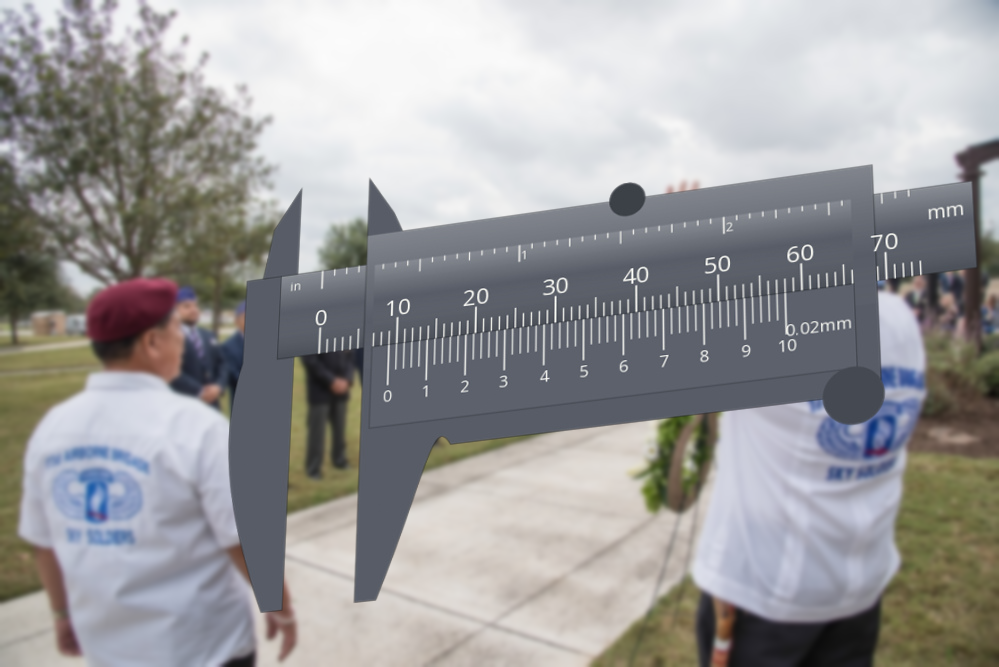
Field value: 9.0
